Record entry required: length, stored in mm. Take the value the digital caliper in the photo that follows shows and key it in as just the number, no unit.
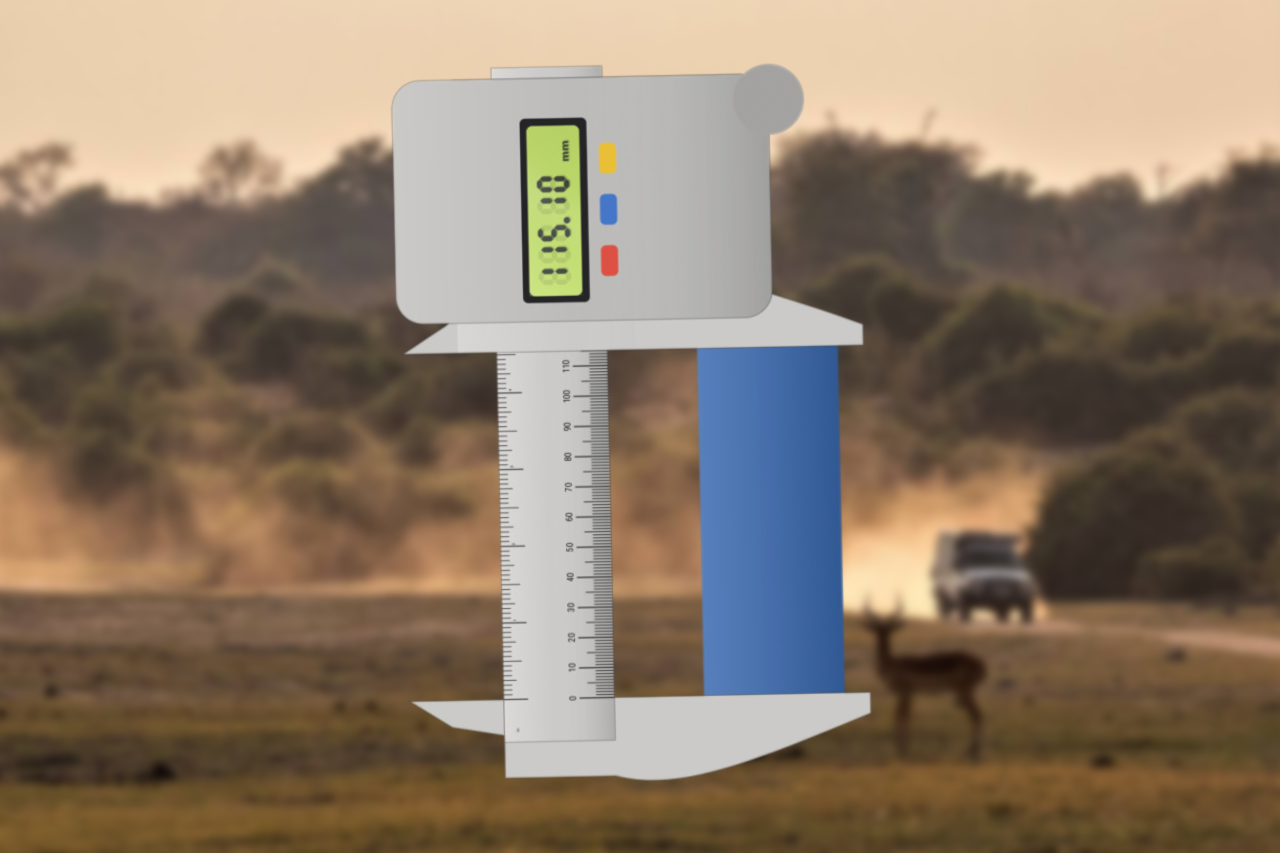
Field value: 115.10
